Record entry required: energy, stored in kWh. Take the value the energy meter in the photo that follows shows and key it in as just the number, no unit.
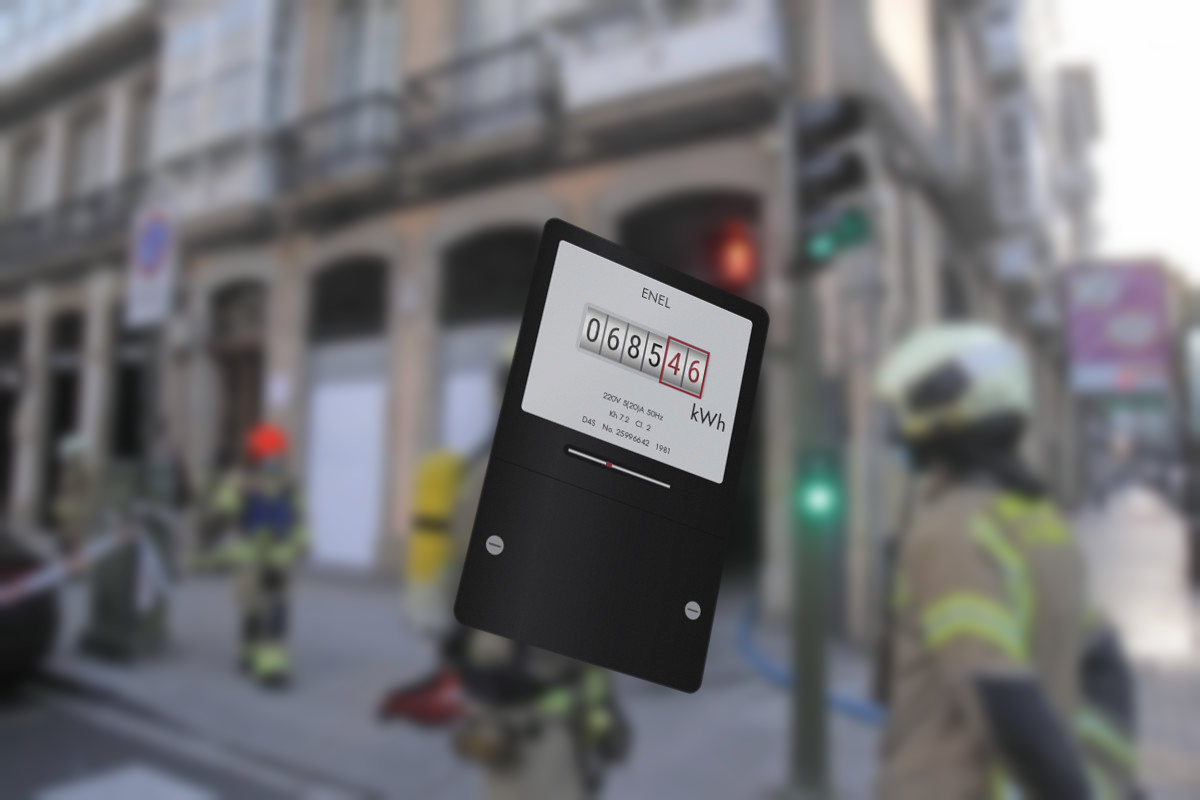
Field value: 685.46
